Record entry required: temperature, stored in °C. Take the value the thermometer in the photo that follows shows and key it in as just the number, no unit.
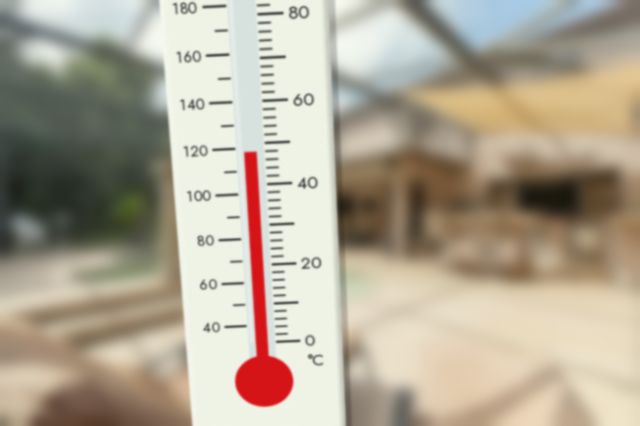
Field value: 48
